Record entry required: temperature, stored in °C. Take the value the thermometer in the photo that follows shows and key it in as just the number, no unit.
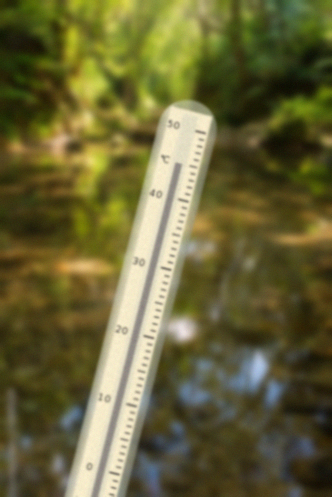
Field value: 45
